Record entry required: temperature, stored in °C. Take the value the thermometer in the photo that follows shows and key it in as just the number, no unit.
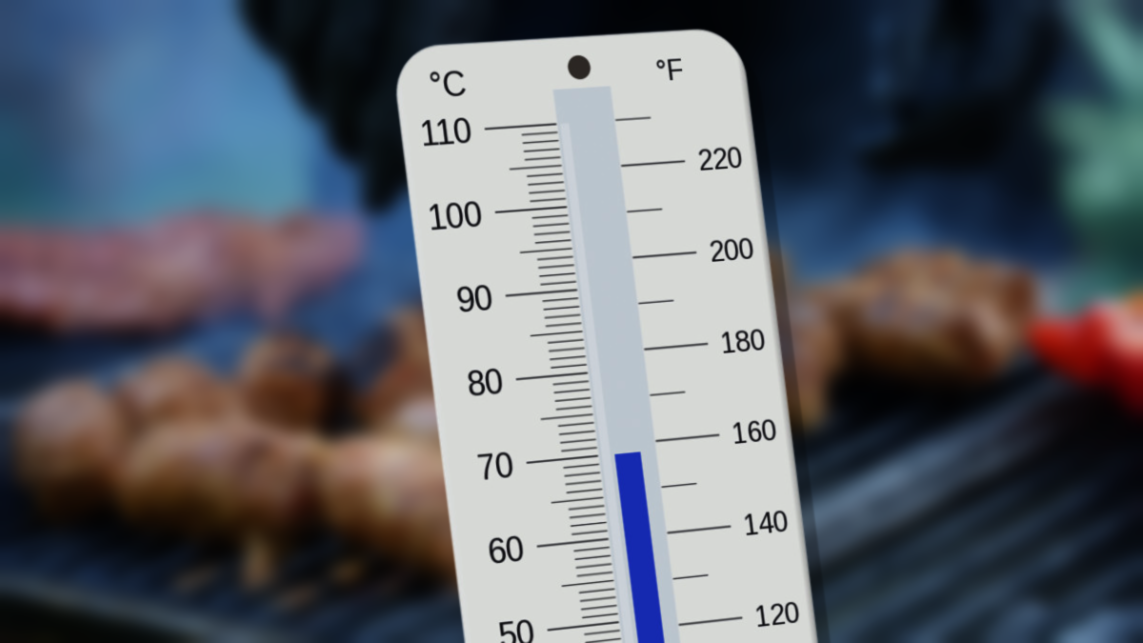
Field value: 70
